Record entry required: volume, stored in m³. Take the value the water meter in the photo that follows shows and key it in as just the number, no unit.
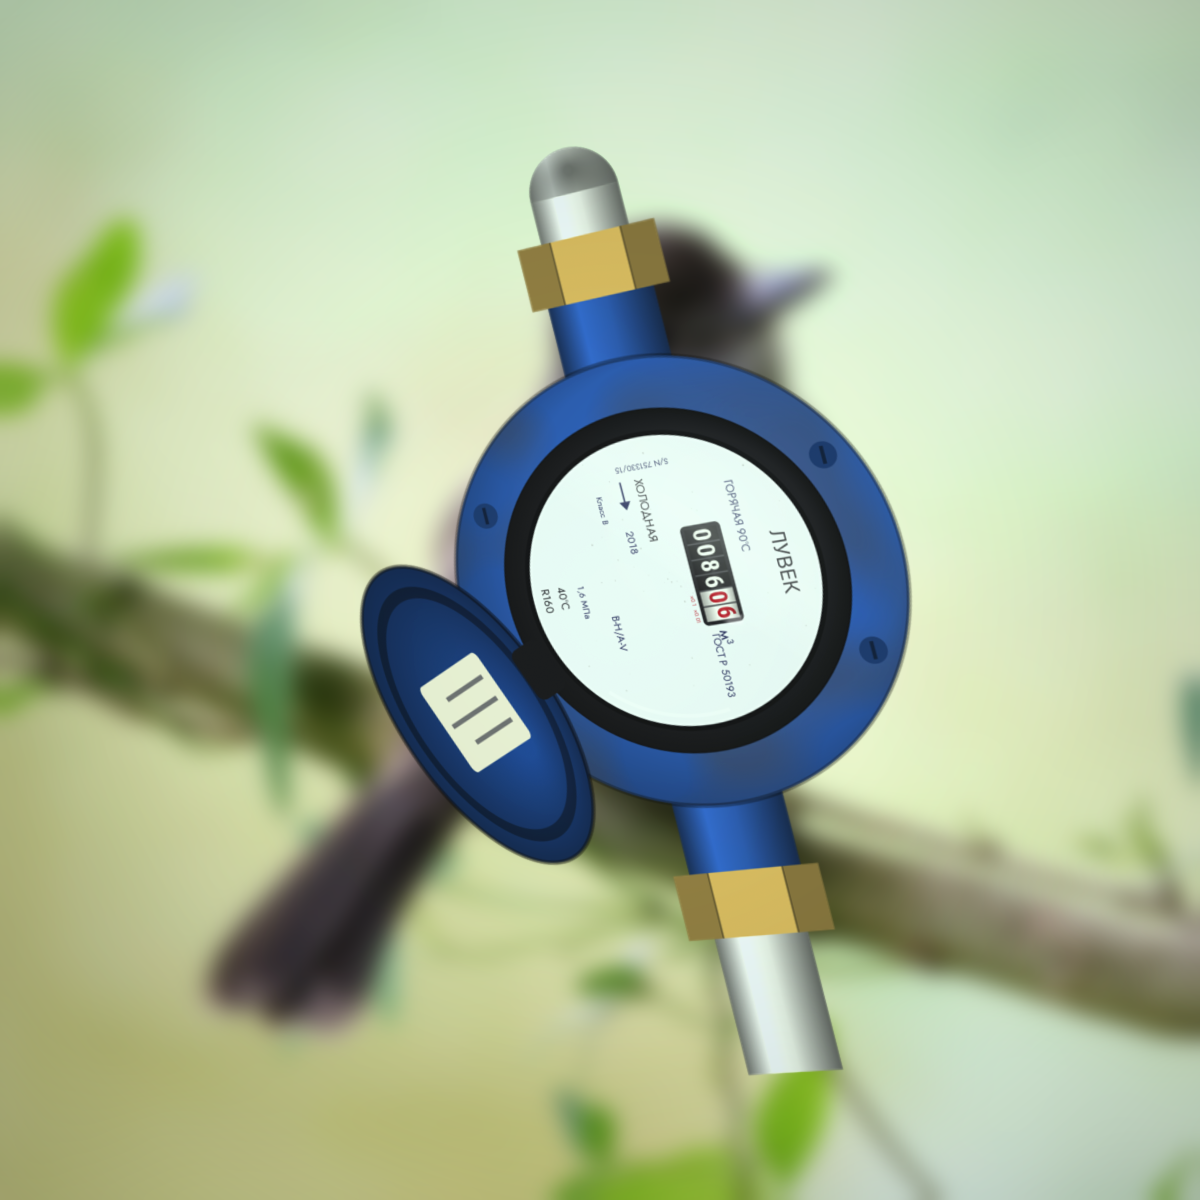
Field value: 86.06
